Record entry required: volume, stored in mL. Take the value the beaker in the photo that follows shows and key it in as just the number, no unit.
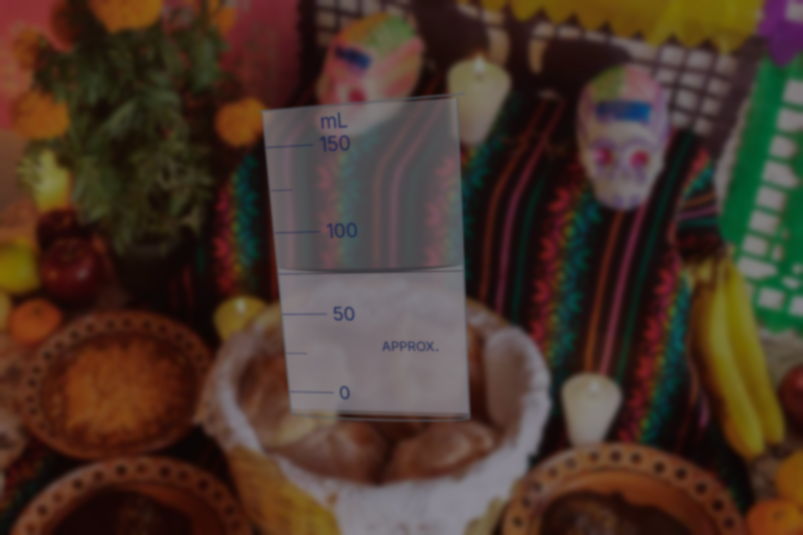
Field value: 75
